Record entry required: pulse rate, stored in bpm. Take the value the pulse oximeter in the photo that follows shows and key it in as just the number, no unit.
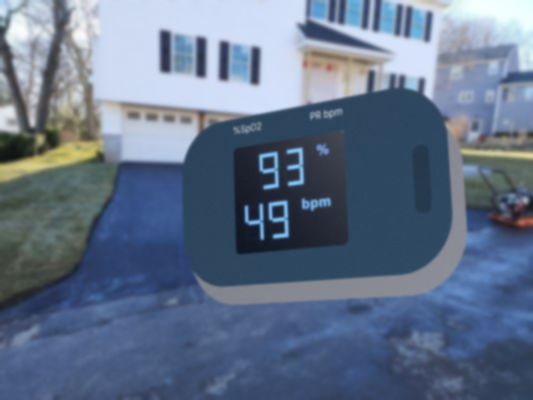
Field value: 49
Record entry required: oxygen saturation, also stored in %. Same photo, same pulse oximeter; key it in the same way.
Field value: 93
